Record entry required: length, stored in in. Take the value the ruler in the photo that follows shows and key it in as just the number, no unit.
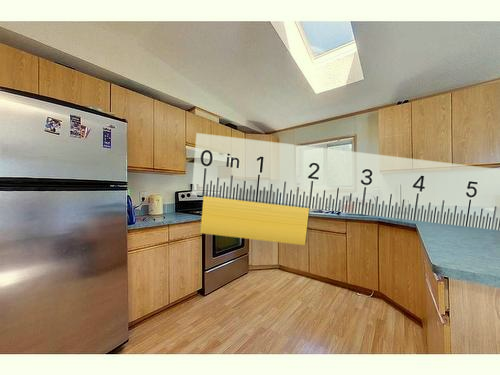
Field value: 2
